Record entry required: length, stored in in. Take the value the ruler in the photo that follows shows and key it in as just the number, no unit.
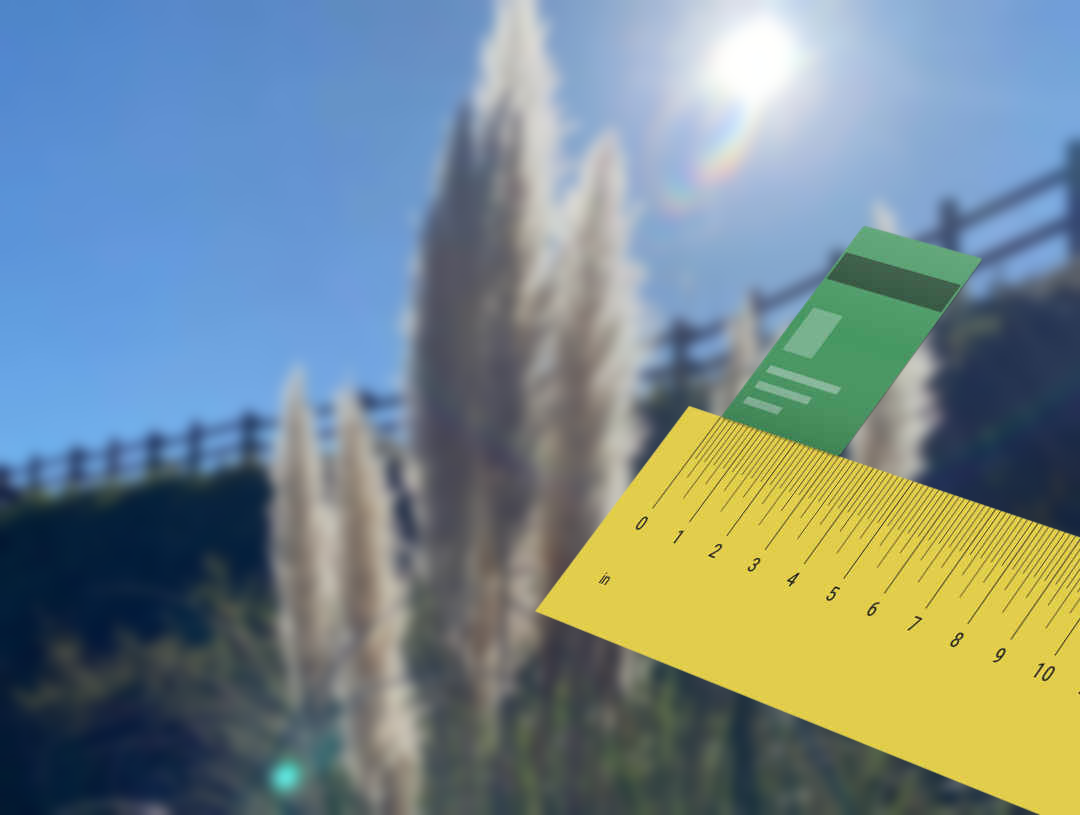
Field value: 3.125
